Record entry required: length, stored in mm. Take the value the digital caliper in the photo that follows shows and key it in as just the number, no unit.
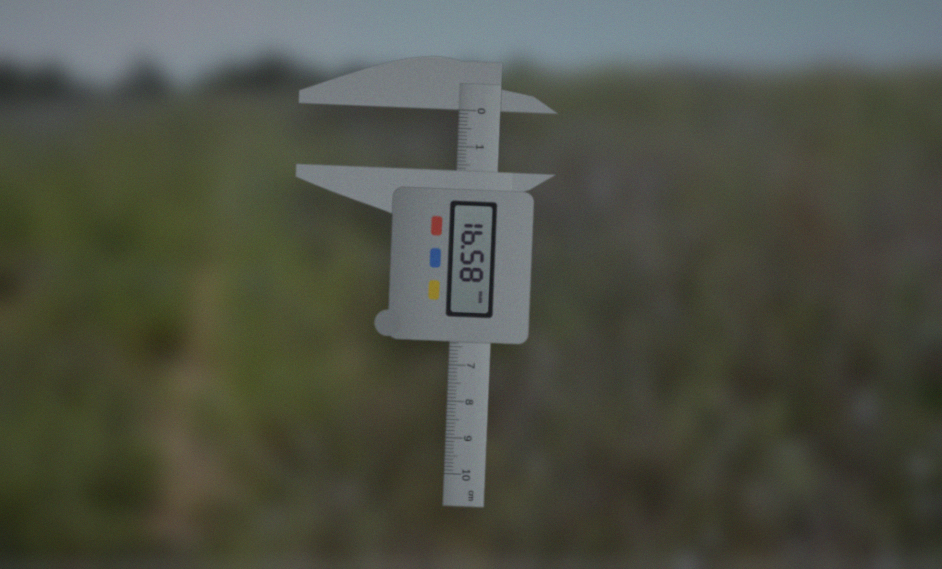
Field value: 16.58
